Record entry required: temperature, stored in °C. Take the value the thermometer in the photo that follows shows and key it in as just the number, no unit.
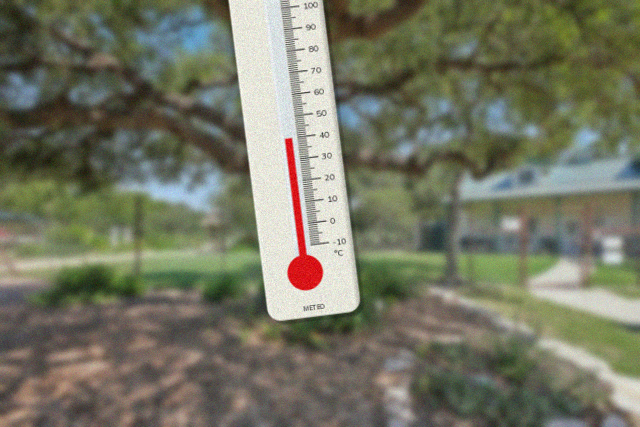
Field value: 40
